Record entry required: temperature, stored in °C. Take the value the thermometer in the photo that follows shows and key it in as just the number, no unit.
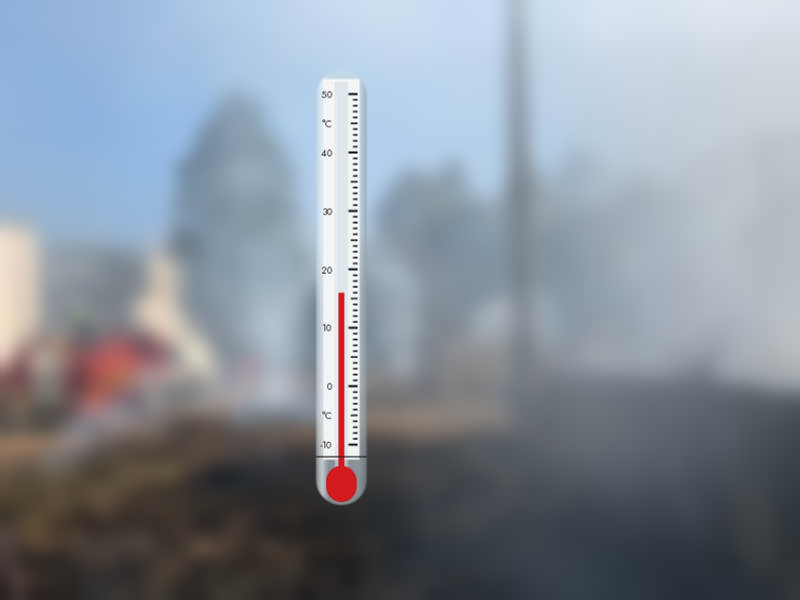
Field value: 16
